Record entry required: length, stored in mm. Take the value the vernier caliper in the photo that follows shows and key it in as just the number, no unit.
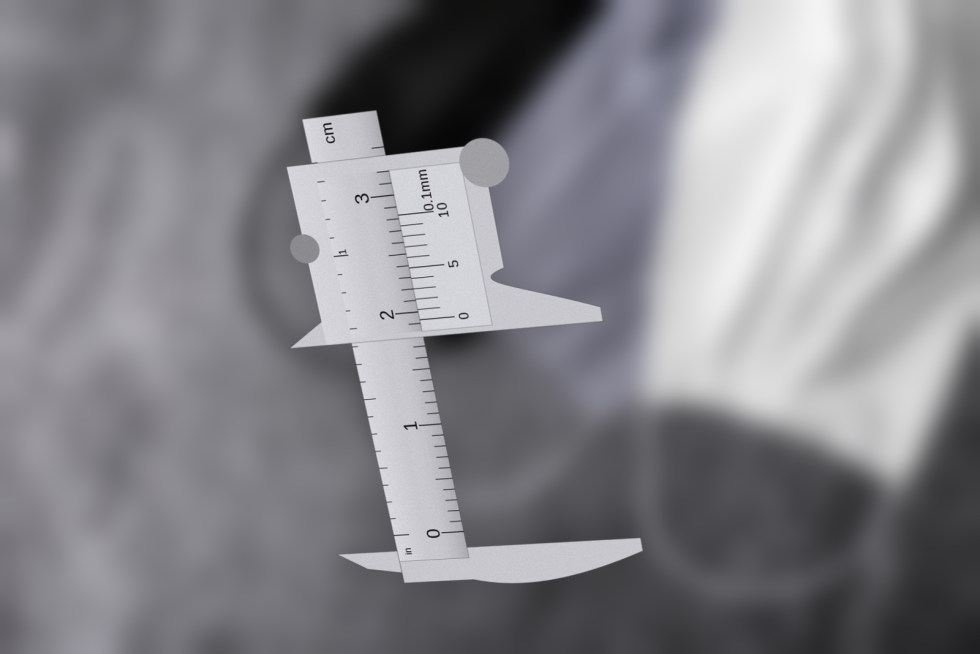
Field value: 19.3
